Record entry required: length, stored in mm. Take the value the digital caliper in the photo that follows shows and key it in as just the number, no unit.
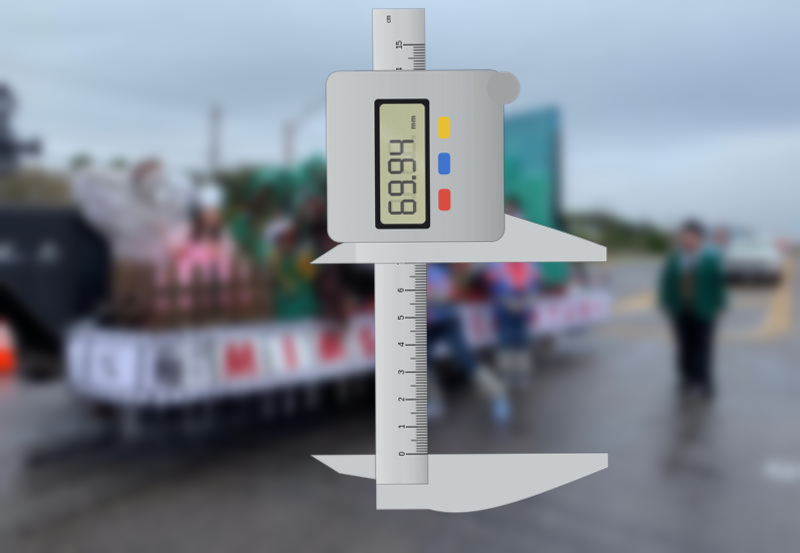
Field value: 69.94
